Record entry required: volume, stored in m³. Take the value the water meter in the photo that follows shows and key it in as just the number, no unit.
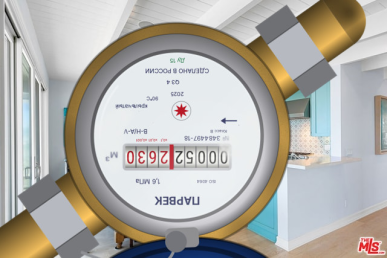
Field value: 52.2630
